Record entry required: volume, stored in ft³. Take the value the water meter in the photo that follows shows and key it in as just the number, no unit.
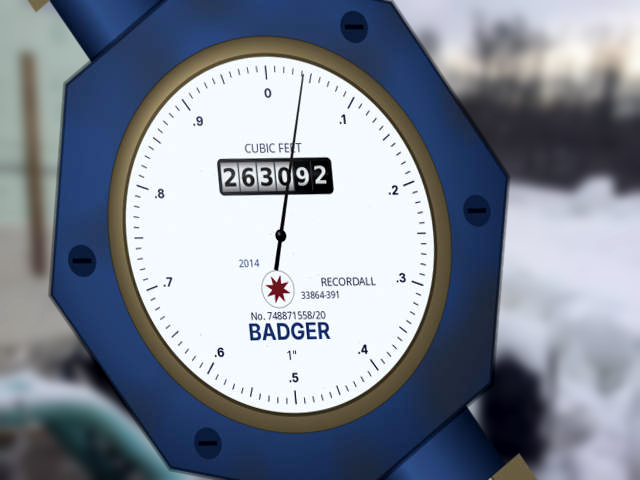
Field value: 263092.04
